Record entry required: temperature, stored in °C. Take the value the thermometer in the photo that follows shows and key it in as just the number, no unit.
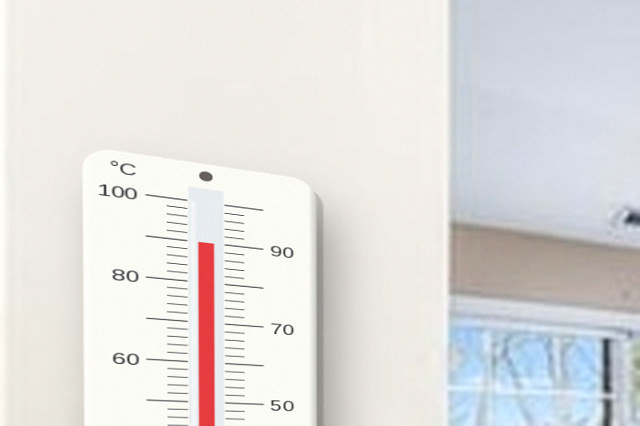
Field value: 90
